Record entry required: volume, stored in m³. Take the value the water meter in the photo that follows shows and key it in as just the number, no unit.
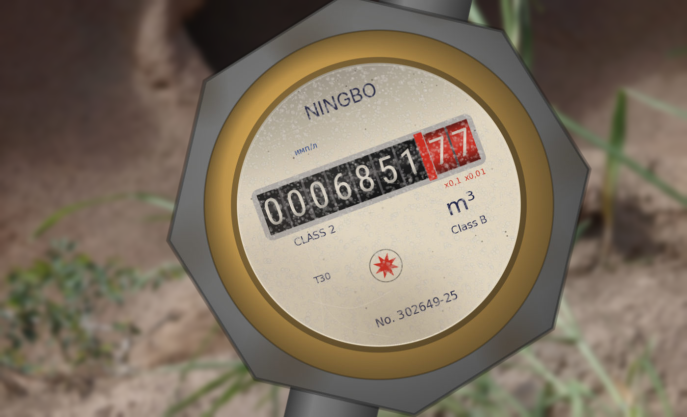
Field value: 6851.77
